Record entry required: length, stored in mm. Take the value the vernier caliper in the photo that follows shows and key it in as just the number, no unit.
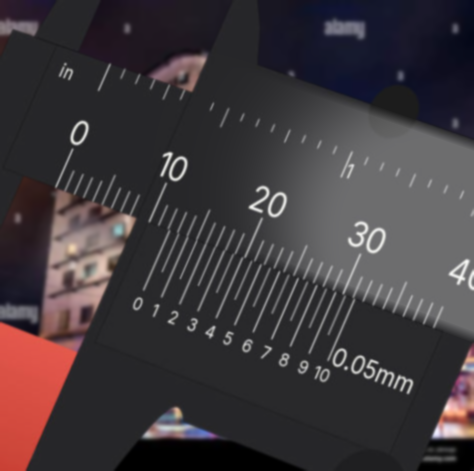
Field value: 12.2
